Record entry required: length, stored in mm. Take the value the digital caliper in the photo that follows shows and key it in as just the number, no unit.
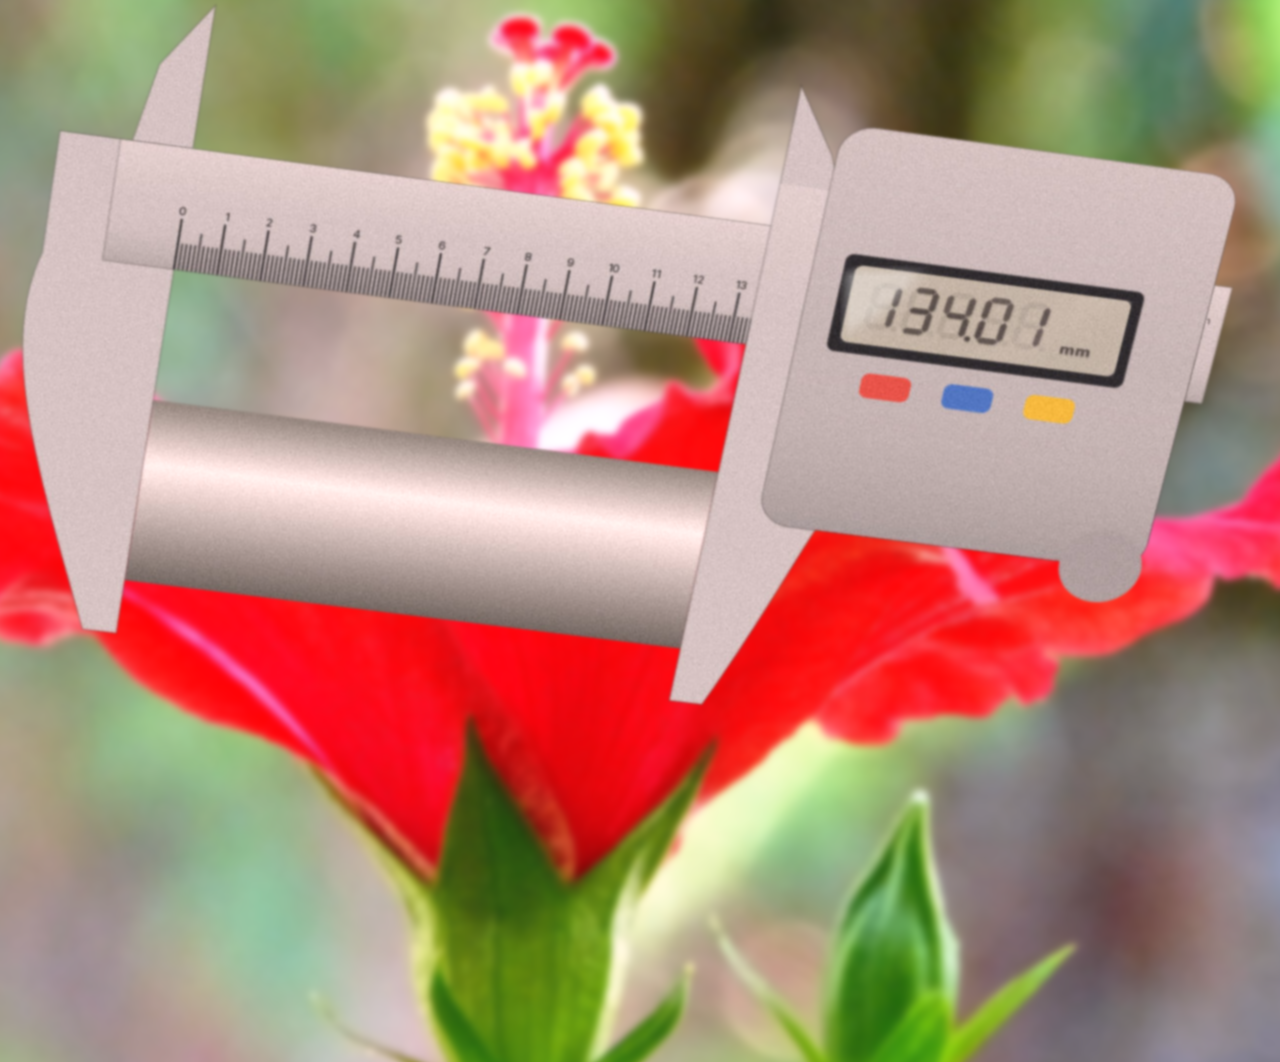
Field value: 134.01
